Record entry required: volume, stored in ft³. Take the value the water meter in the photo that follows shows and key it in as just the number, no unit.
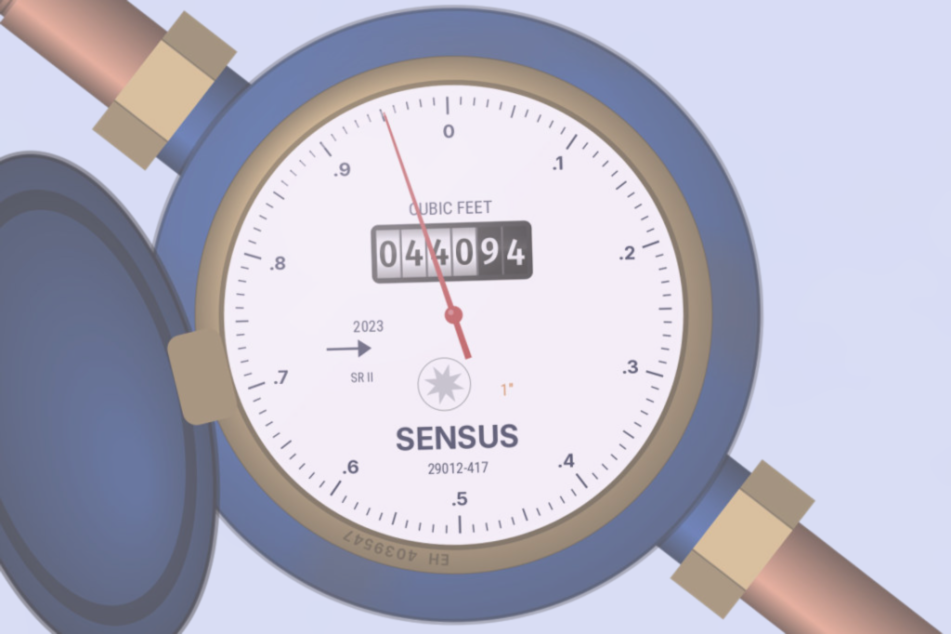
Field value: 44093.95
